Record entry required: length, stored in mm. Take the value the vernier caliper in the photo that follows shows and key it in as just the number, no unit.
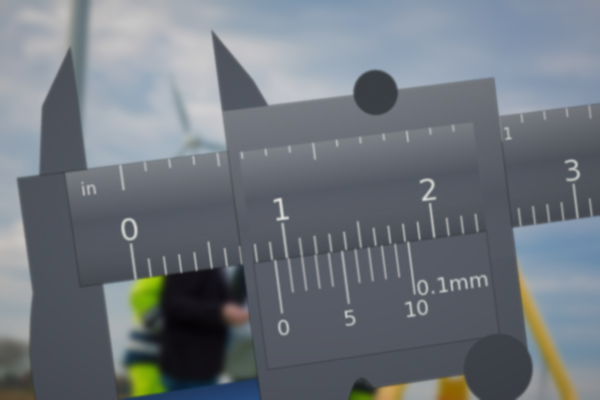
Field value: 9.2
